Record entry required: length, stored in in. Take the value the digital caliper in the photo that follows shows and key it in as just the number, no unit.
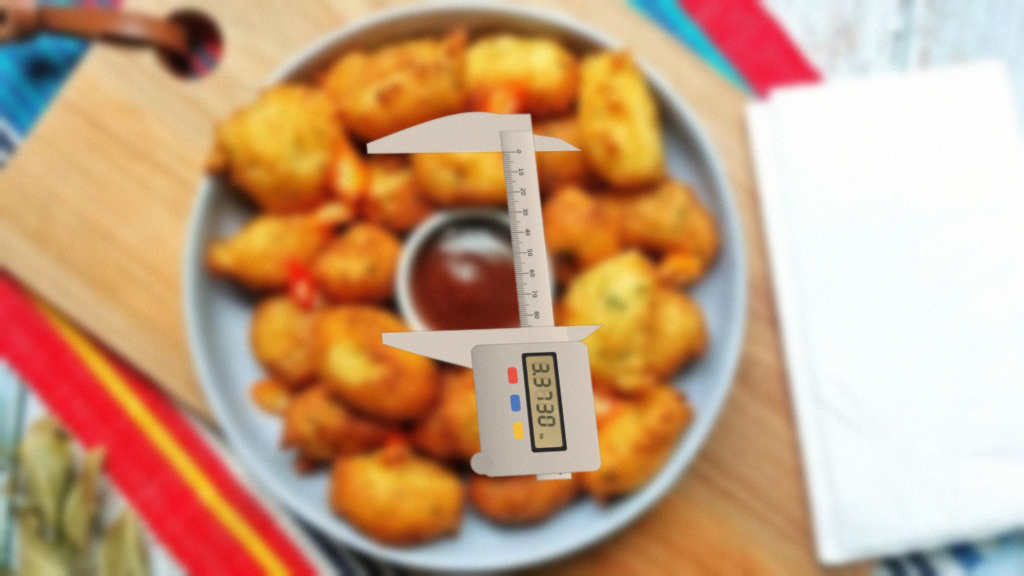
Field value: 3.3730
